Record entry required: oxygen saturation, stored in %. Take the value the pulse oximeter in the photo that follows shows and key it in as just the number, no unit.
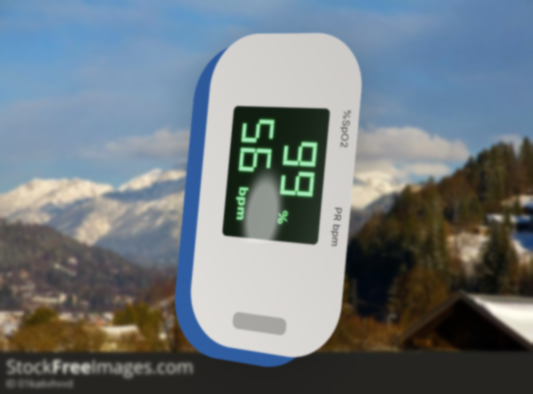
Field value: 99
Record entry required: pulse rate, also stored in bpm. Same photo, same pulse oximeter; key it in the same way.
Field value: 56
